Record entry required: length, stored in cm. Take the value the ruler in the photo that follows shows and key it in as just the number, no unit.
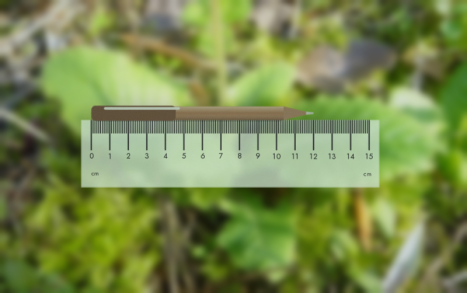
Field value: 12
